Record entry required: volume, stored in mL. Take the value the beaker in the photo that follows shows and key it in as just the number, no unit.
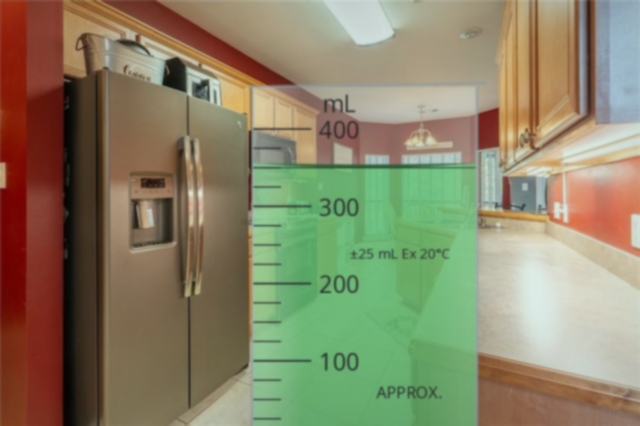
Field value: 350
